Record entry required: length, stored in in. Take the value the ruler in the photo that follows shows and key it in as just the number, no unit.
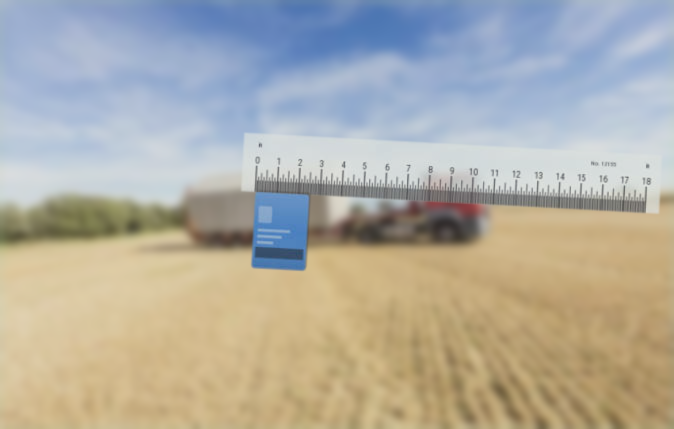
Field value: 2.5
